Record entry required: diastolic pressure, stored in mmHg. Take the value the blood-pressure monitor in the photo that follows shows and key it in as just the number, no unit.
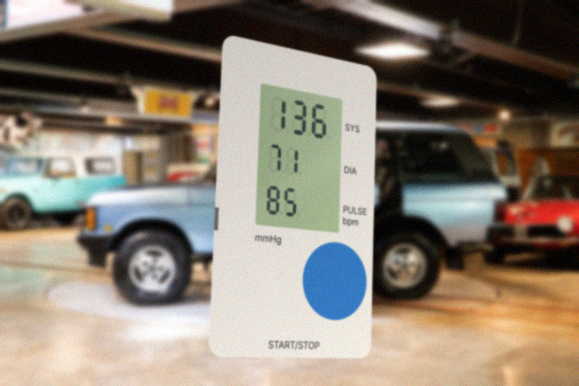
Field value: 71
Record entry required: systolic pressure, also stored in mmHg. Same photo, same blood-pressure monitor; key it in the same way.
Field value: 136
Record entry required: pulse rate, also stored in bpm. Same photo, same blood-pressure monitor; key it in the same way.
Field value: 85
